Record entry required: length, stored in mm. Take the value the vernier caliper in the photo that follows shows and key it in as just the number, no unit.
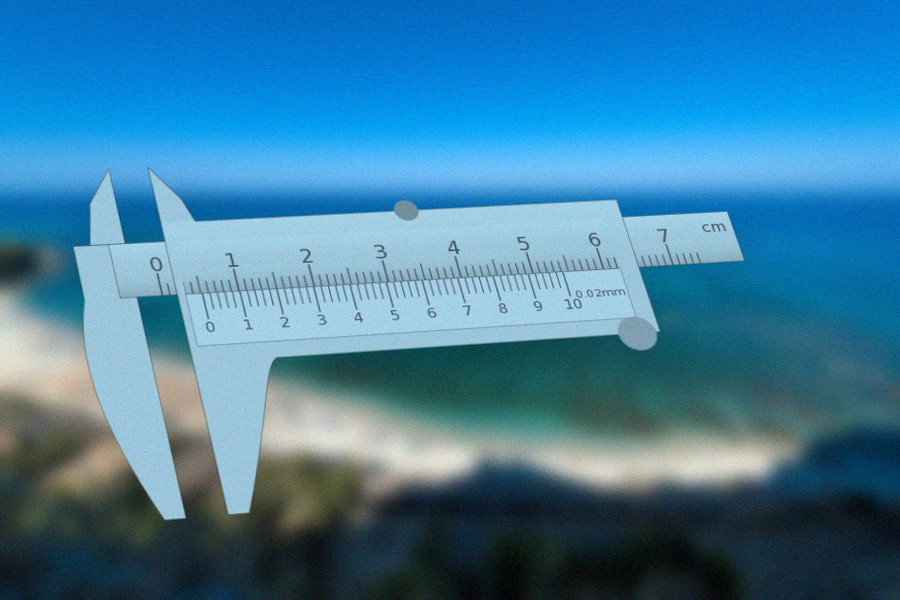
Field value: 5.2
